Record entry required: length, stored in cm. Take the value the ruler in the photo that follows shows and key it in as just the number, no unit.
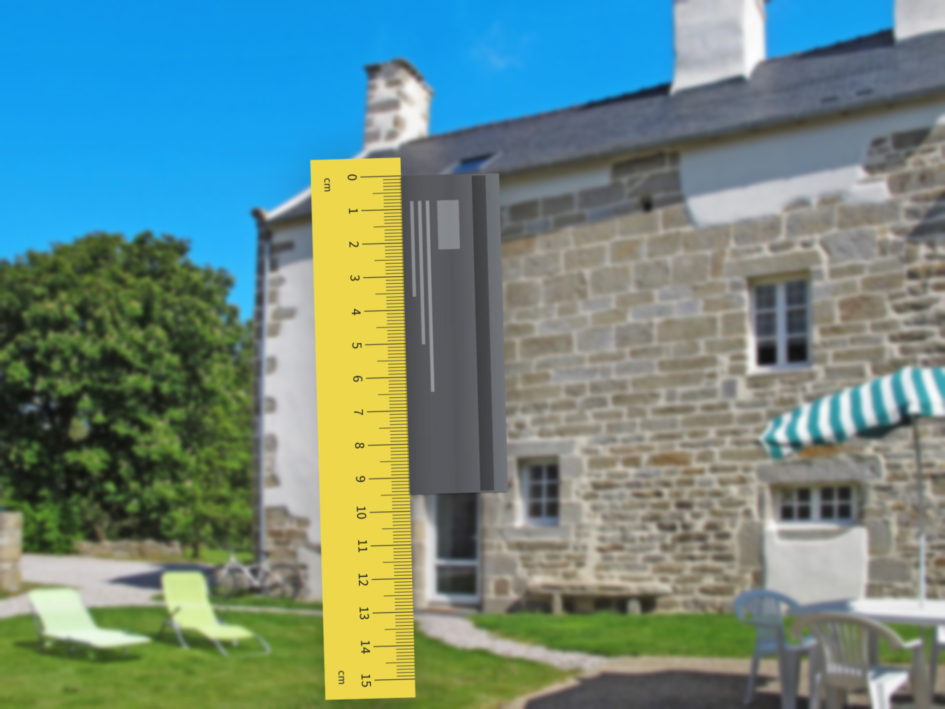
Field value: 9.5
